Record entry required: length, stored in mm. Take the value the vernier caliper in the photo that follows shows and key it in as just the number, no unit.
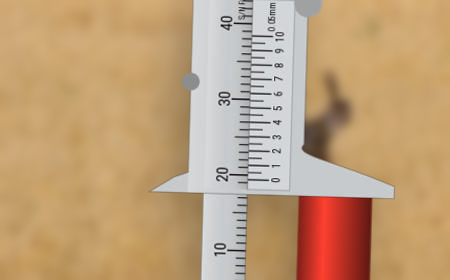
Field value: 19.4
